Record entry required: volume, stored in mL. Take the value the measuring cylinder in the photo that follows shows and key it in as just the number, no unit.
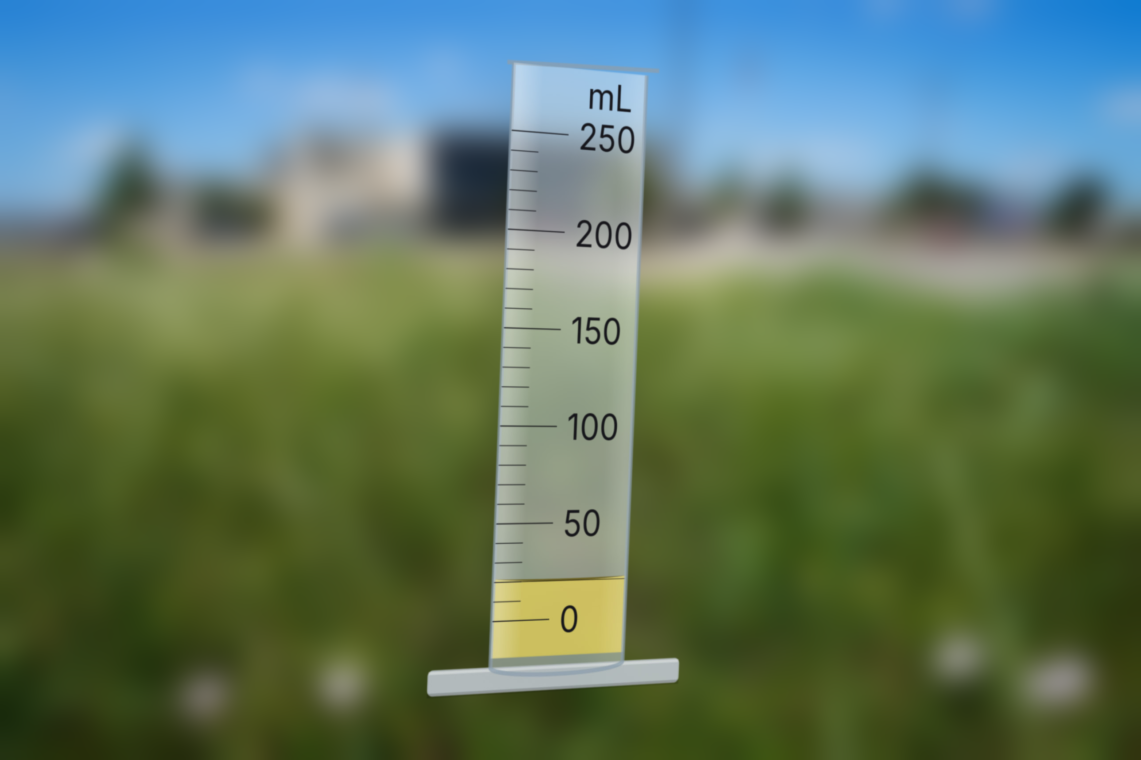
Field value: 20
